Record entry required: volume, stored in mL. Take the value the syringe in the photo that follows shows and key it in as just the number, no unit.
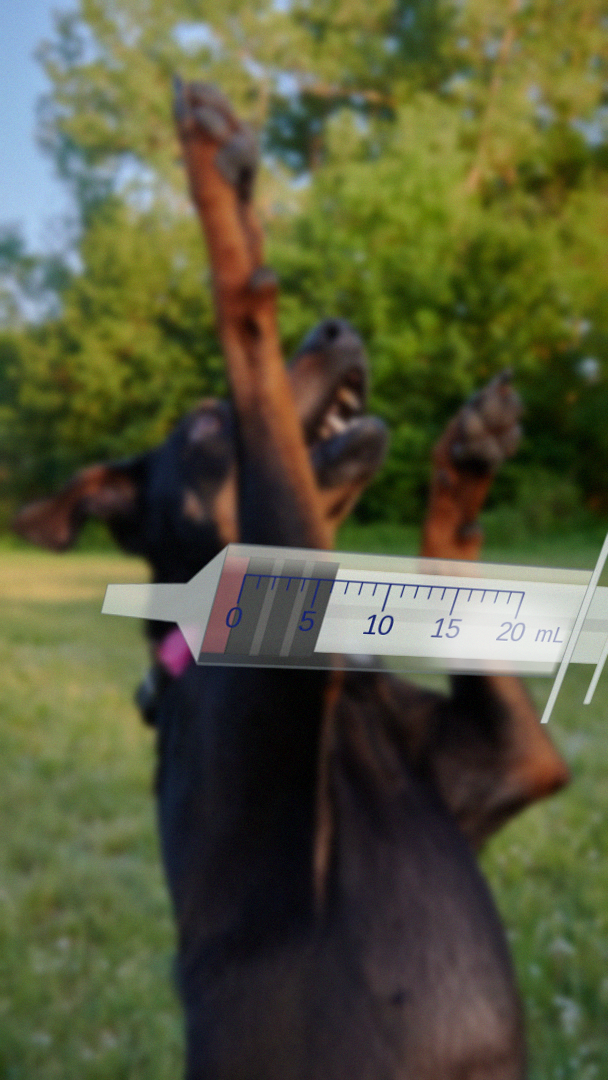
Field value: 0
